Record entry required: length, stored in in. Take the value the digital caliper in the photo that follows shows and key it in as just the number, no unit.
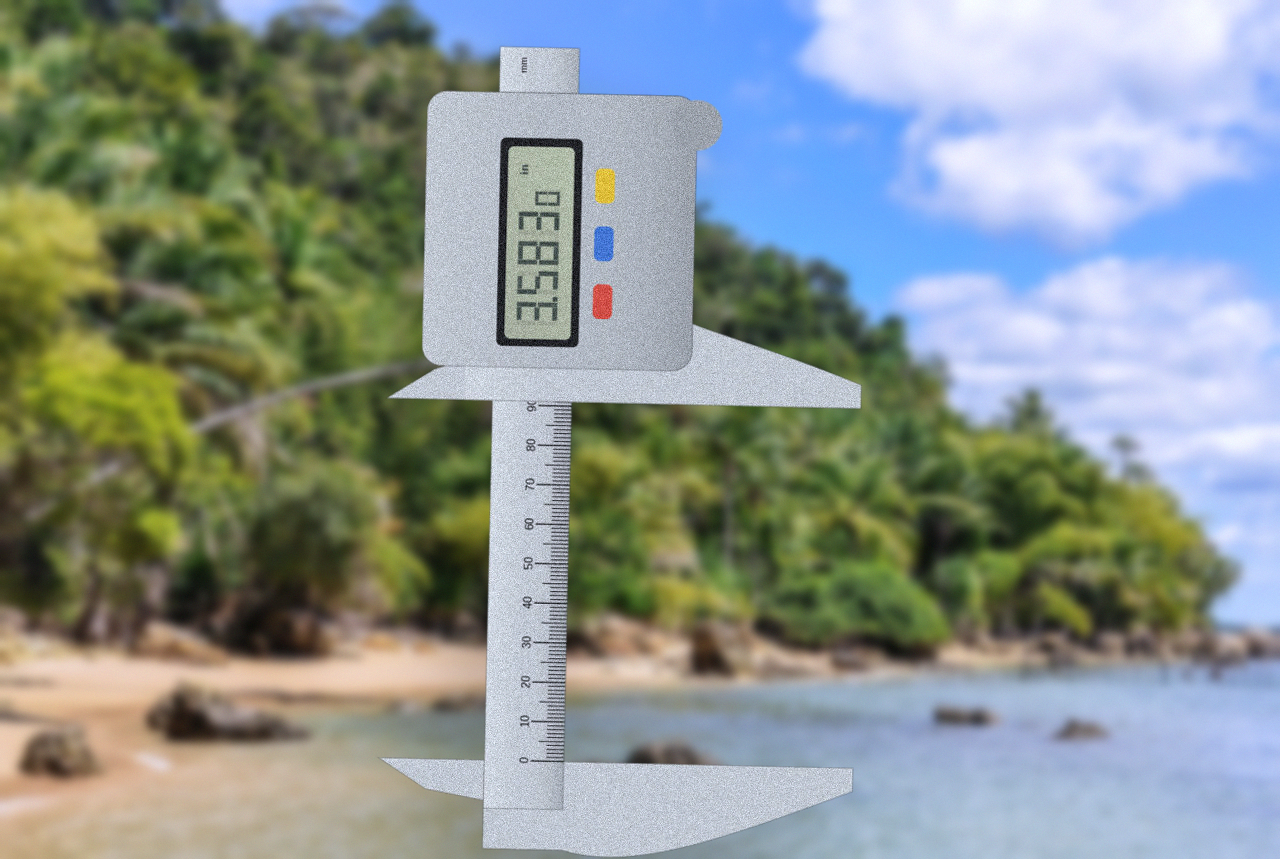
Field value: 3.5830
